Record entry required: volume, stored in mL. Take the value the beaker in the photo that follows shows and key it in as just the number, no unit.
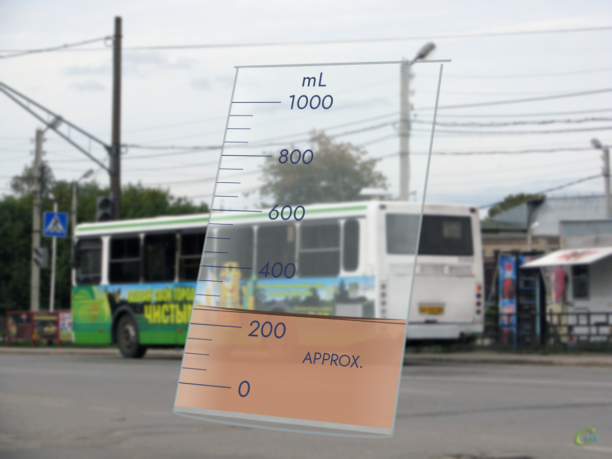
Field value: 250
